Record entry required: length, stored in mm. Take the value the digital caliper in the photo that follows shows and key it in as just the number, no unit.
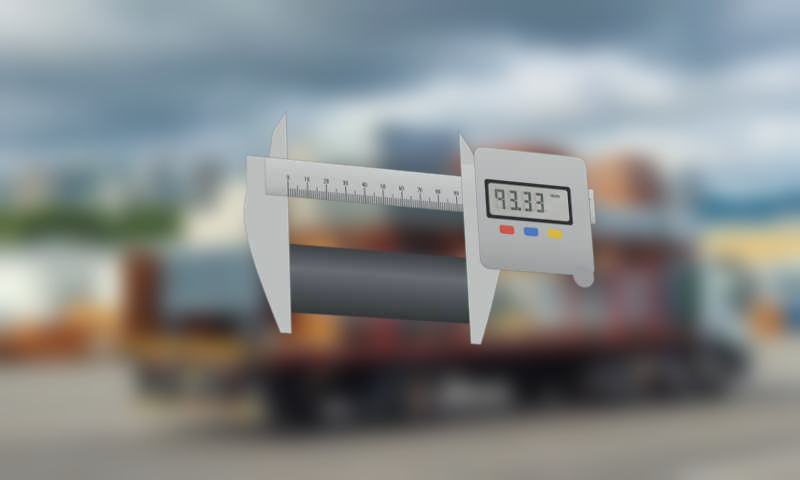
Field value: 93.33
